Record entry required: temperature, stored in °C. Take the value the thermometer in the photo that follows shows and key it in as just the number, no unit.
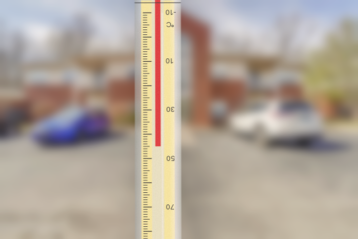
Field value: 45
